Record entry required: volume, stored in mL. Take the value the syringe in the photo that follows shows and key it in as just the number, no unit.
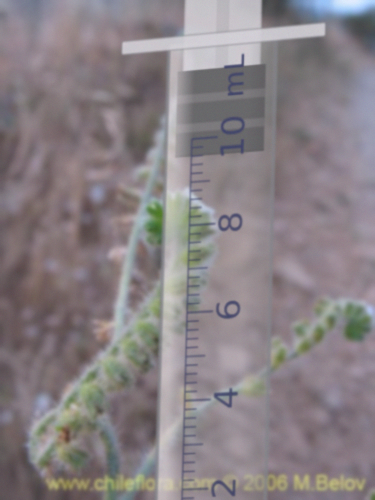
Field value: 9.6
